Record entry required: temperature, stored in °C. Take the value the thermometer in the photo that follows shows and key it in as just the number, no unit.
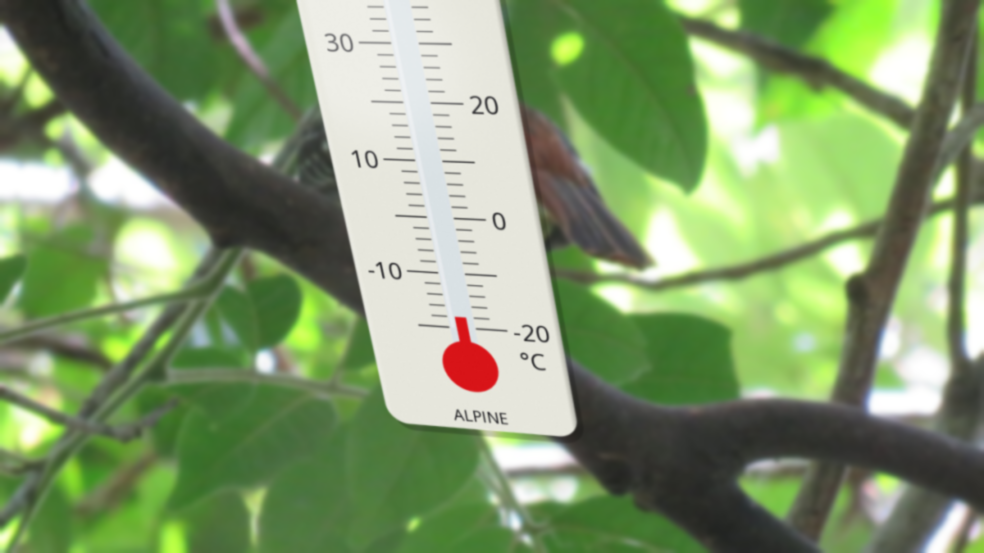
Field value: -18
